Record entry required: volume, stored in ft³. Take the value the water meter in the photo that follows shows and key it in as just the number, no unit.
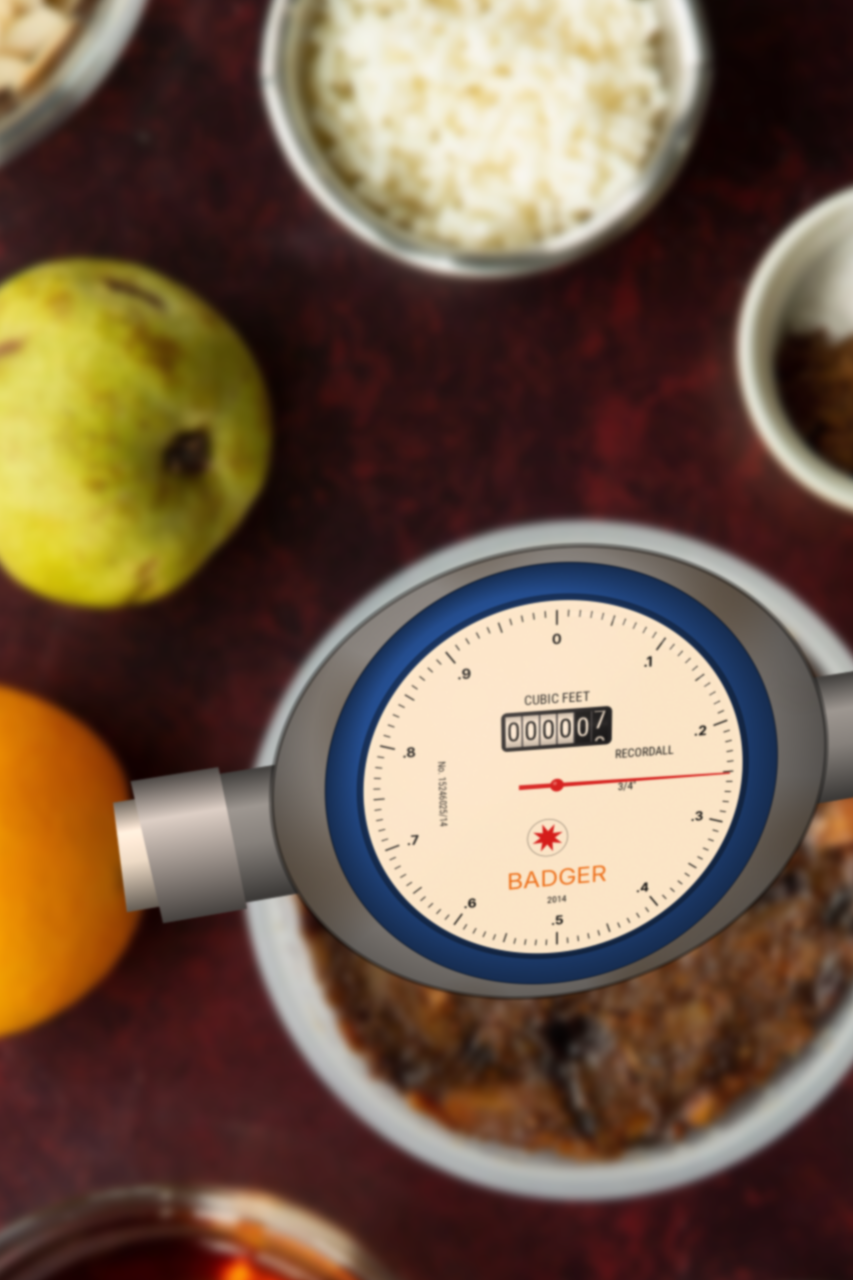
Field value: 7.25
